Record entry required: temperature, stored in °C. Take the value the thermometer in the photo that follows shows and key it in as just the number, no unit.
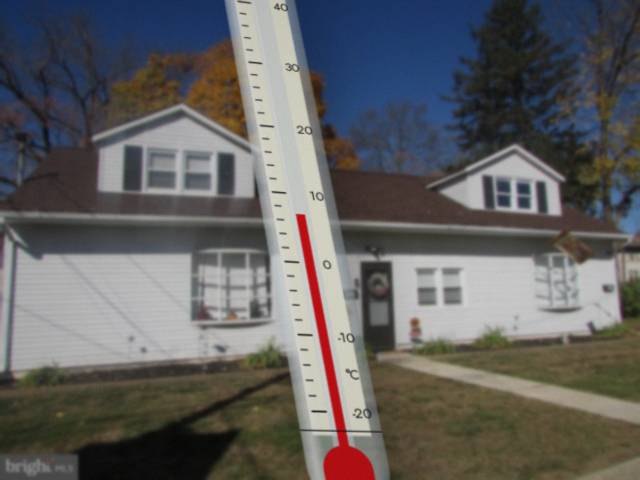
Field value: 7
